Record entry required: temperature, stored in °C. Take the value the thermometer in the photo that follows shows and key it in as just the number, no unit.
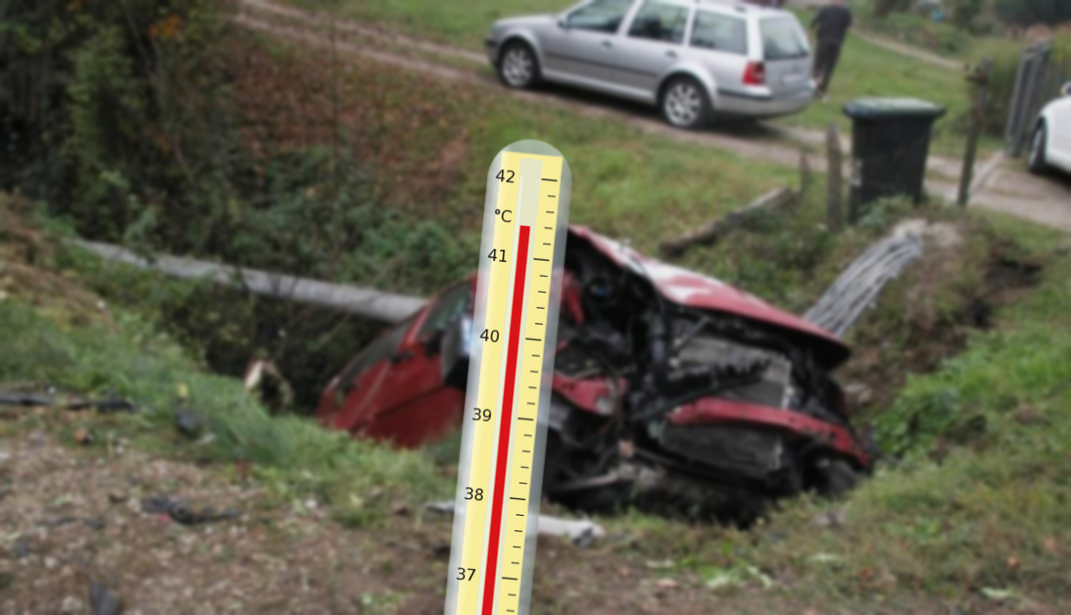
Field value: 41.4
